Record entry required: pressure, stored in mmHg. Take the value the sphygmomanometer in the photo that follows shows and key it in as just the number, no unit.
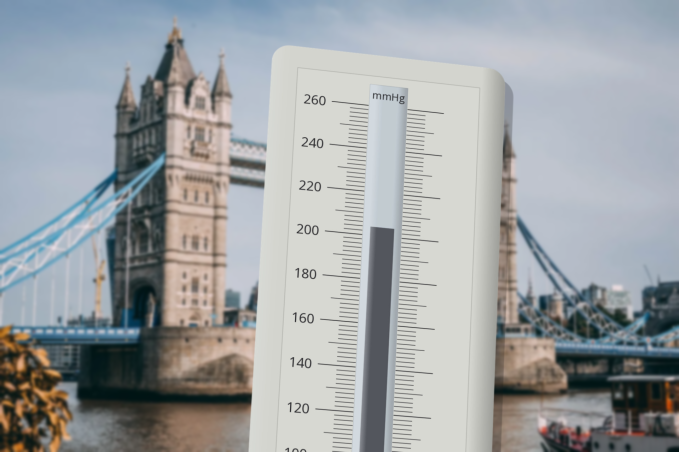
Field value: 204
